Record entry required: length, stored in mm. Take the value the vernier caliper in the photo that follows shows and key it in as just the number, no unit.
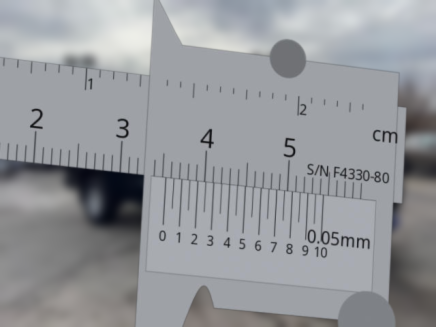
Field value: 35.4
